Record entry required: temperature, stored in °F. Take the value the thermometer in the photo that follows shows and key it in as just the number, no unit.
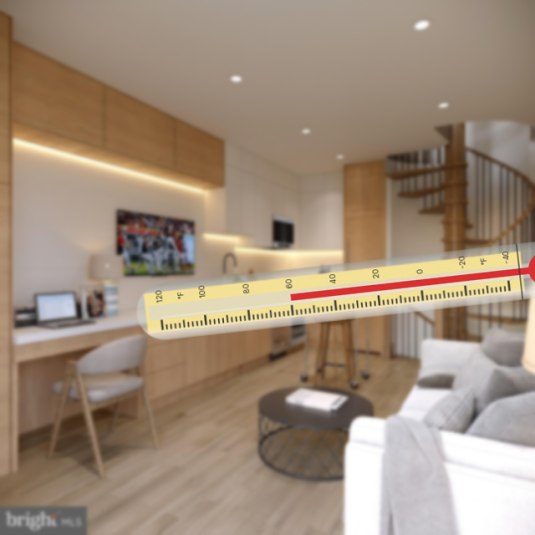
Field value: 60
